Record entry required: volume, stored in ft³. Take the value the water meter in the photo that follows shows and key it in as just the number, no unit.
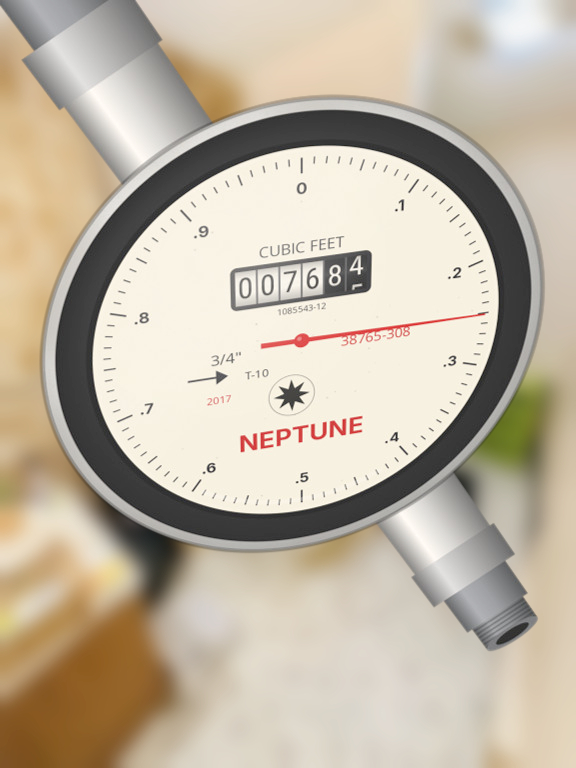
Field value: 7684.25
